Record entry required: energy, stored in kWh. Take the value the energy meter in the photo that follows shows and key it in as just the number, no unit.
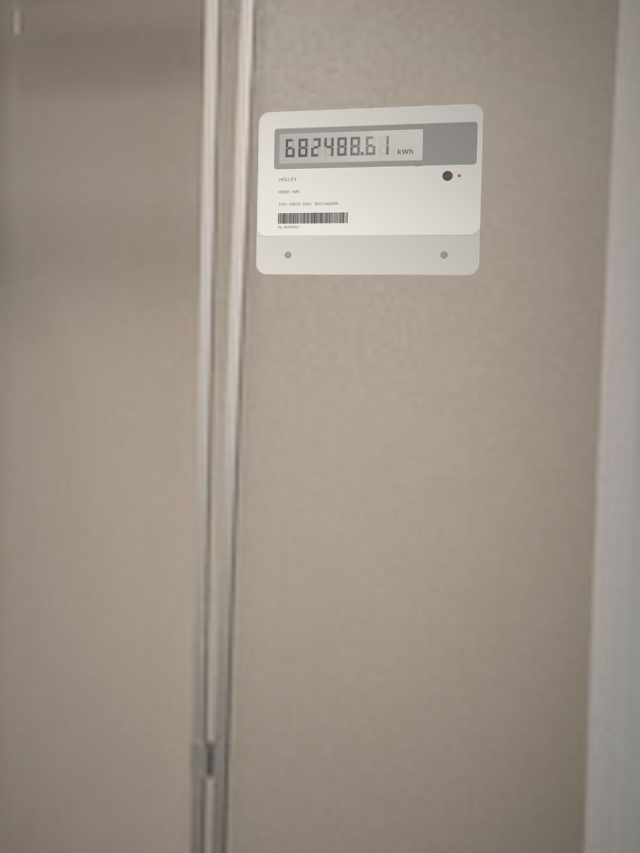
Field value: 682488.61
